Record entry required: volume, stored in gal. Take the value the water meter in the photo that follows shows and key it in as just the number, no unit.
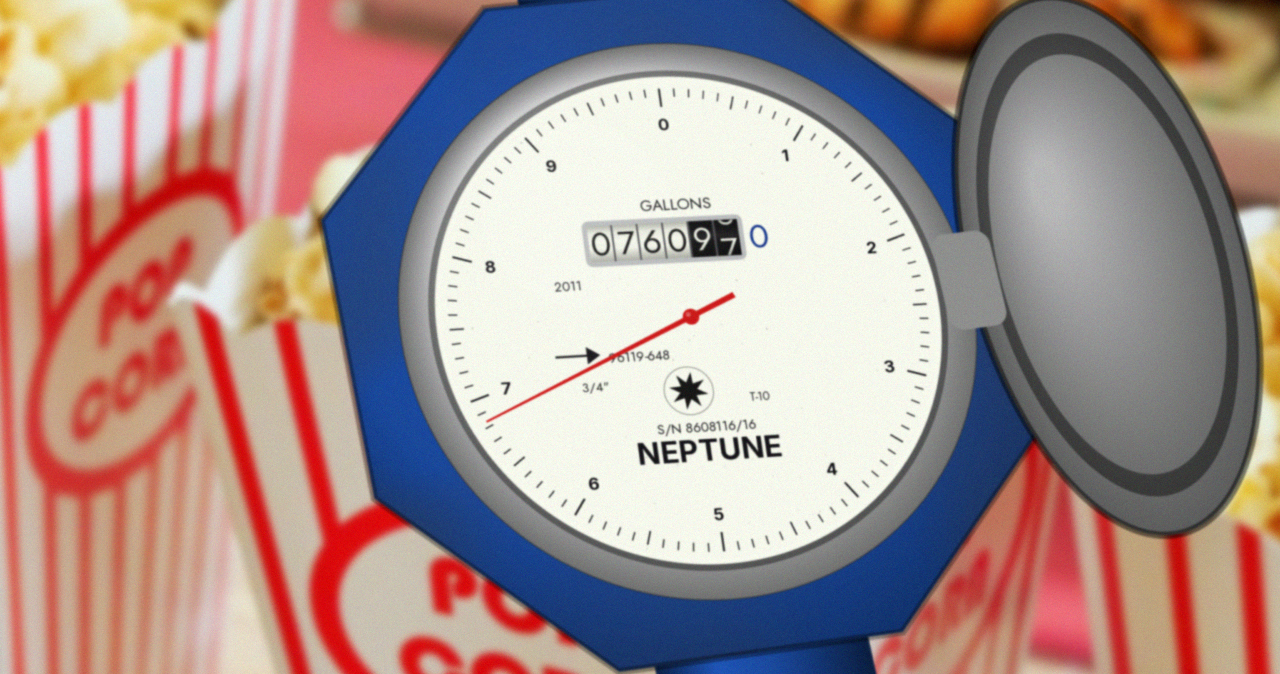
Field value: 760966.8
